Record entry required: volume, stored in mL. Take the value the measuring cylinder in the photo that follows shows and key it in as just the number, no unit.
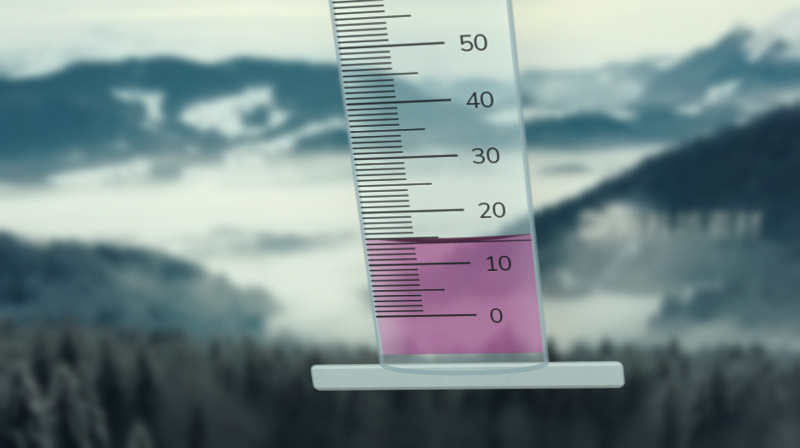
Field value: 14
